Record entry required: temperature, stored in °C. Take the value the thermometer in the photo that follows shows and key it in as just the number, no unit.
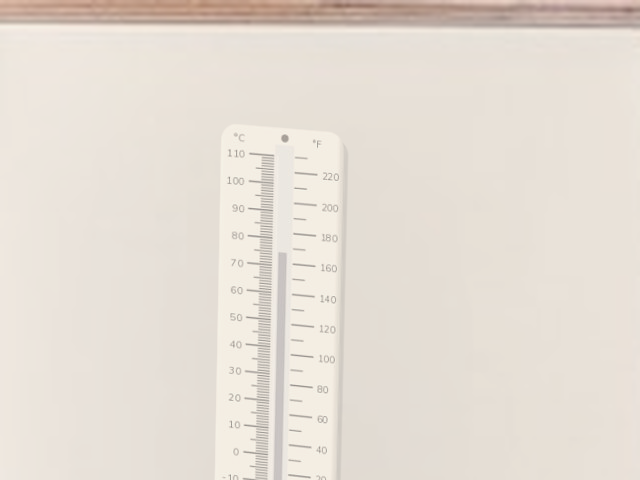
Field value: 75
